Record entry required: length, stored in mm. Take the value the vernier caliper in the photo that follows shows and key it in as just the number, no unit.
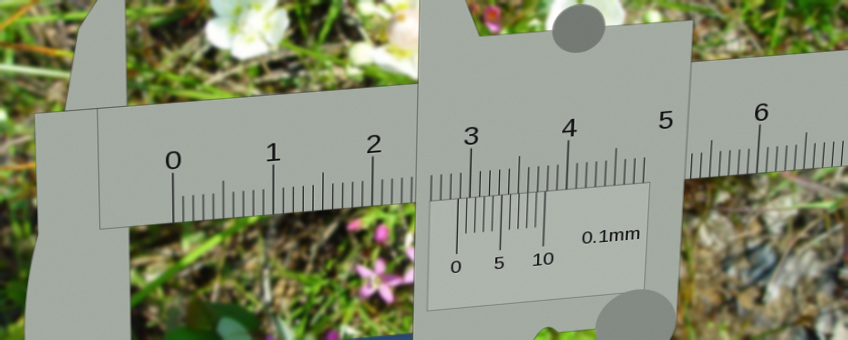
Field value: 28.8
